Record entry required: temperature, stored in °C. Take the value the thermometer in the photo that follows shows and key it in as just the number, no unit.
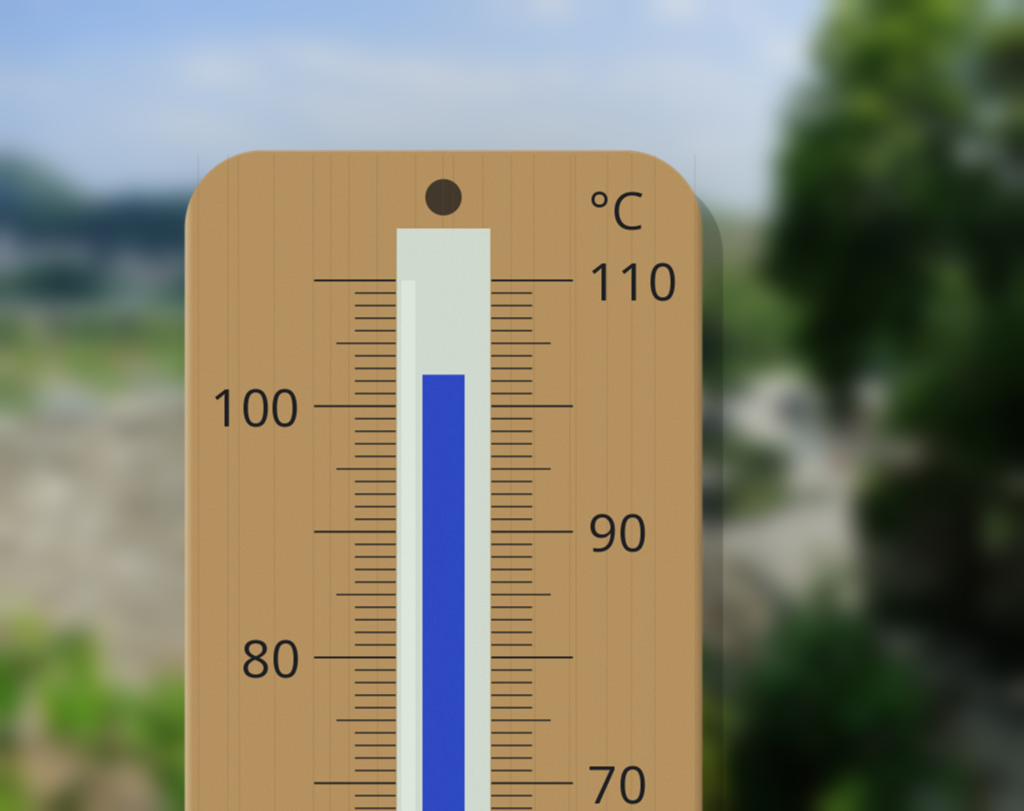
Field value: 102.5
